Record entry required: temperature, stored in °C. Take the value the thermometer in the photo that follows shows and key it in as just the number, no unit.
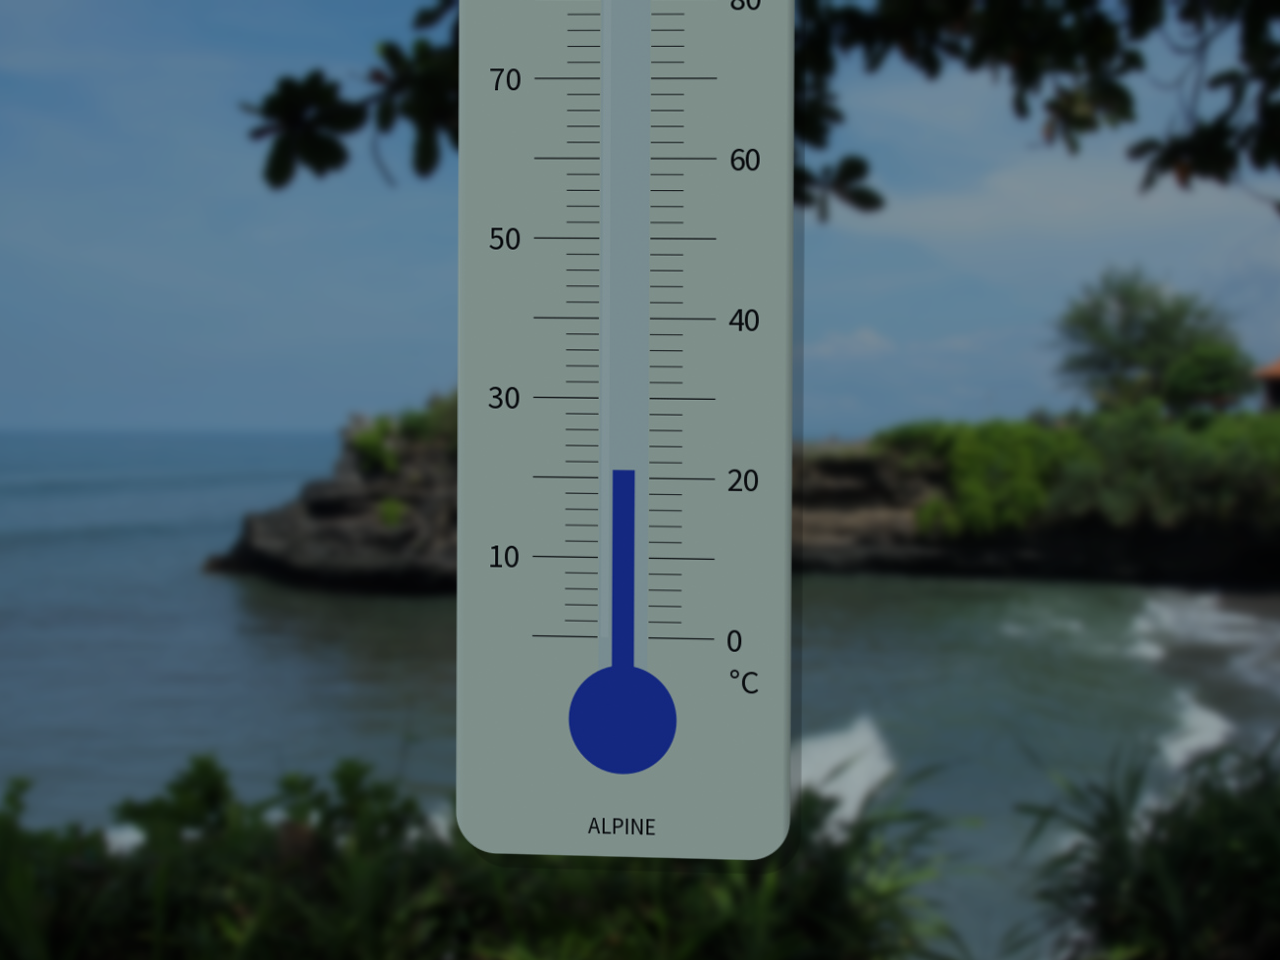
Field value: 21
